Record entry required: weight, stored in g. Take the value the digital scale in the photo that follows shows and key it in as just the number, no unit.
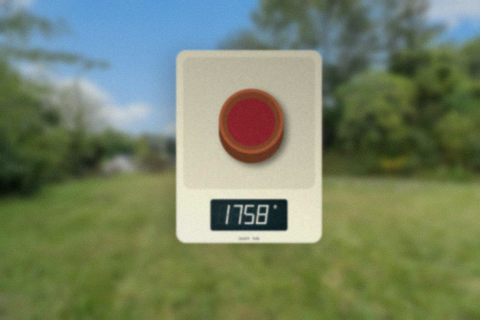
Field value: 1758
